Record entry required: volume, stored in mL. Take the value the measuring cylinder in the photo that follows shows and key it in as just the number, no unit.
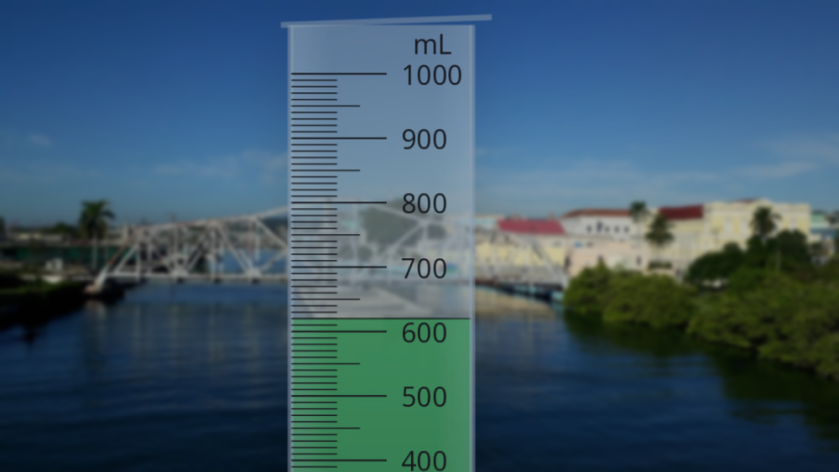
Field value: 620
